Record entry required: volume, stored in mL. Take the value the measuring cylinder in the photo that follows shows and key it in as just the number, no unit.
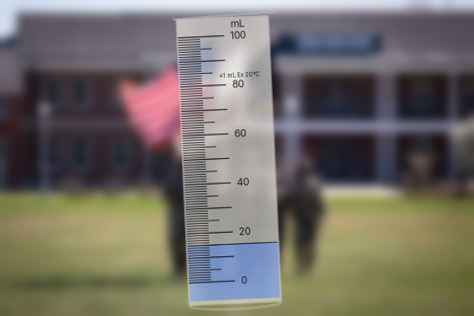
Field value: 15
